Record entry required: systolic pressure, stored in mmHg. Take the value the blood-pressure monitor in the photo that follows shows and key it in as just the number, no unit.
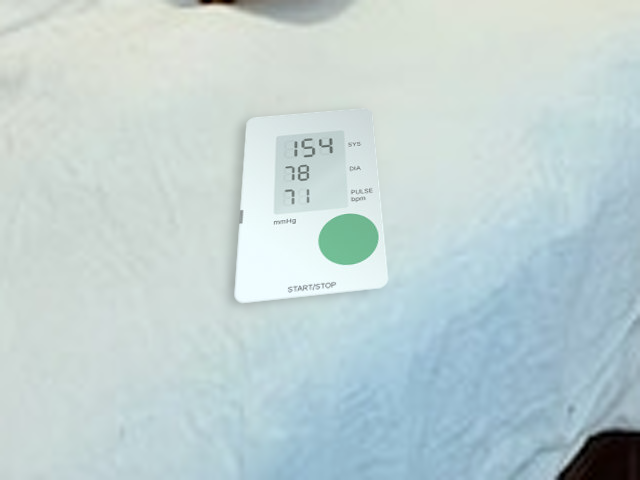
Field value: 154
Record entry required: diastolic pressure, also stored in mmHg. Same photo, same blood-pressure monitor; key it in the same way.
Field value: 78
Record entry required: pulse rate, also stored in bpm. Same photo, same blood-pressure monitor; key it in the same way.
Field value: 71
